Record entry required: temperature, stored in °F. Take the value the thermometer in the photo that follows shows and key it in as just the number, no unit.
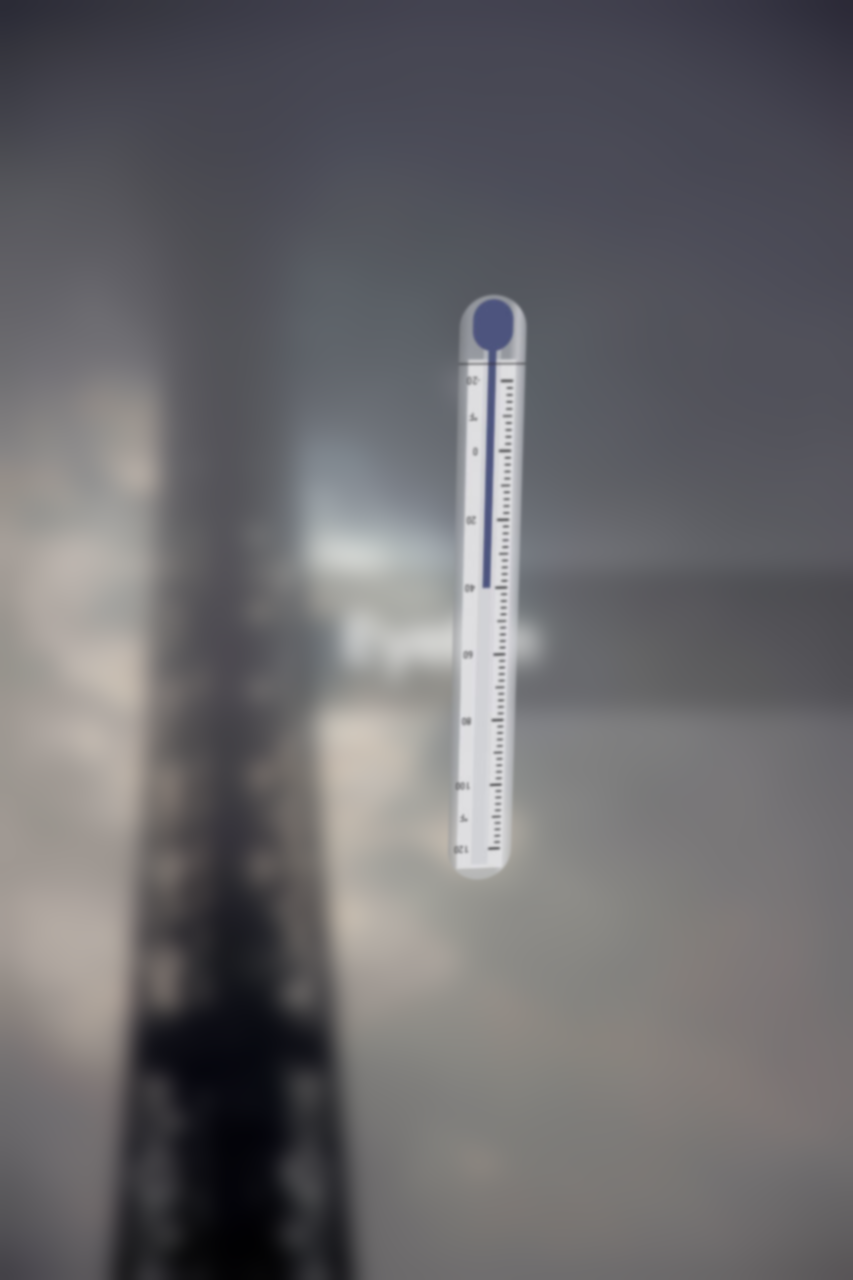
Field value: 40
